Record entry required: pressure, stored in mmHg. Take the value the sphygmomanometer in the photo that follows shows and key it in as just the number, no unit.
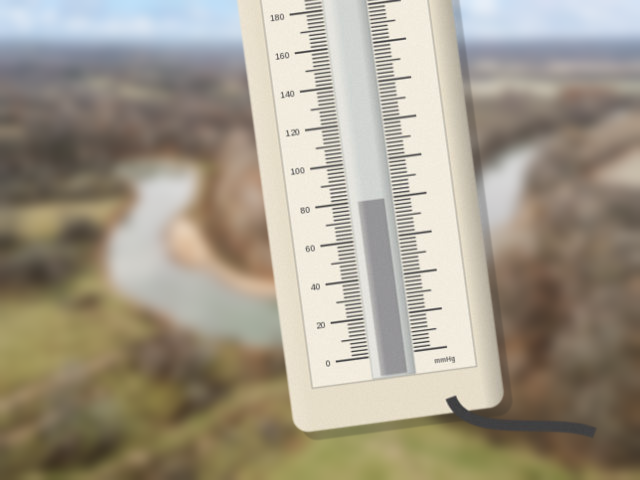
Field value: 80
